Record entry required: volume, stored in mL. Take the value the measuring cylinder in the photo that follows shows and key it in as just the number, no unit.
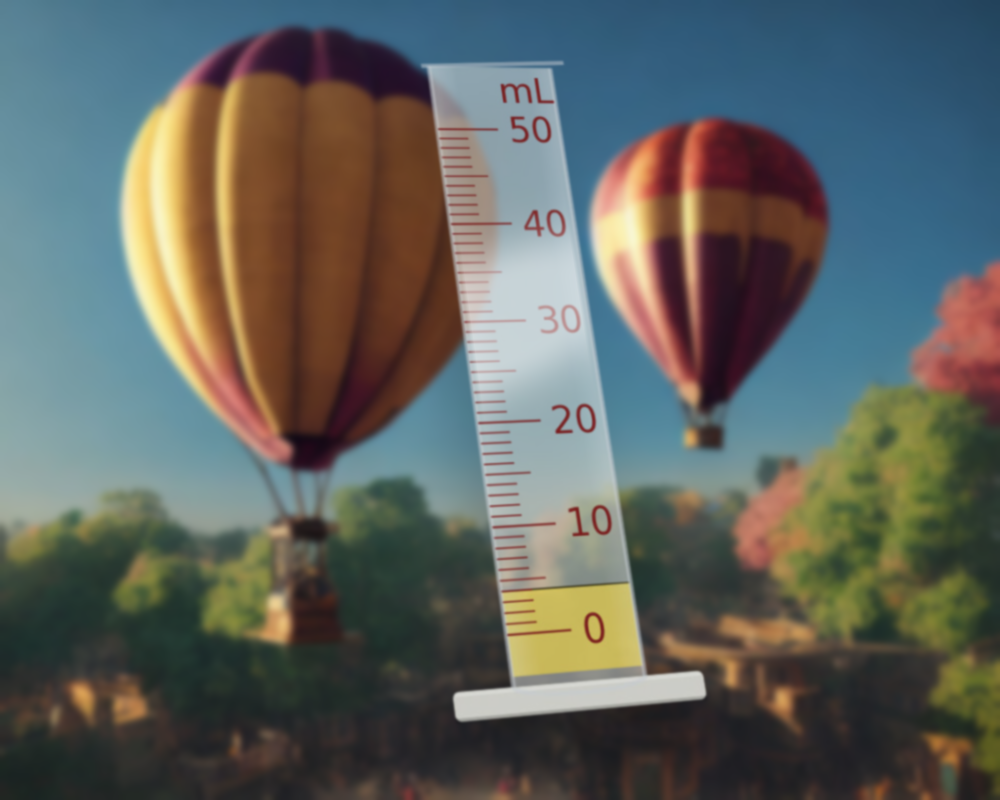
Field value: 4
